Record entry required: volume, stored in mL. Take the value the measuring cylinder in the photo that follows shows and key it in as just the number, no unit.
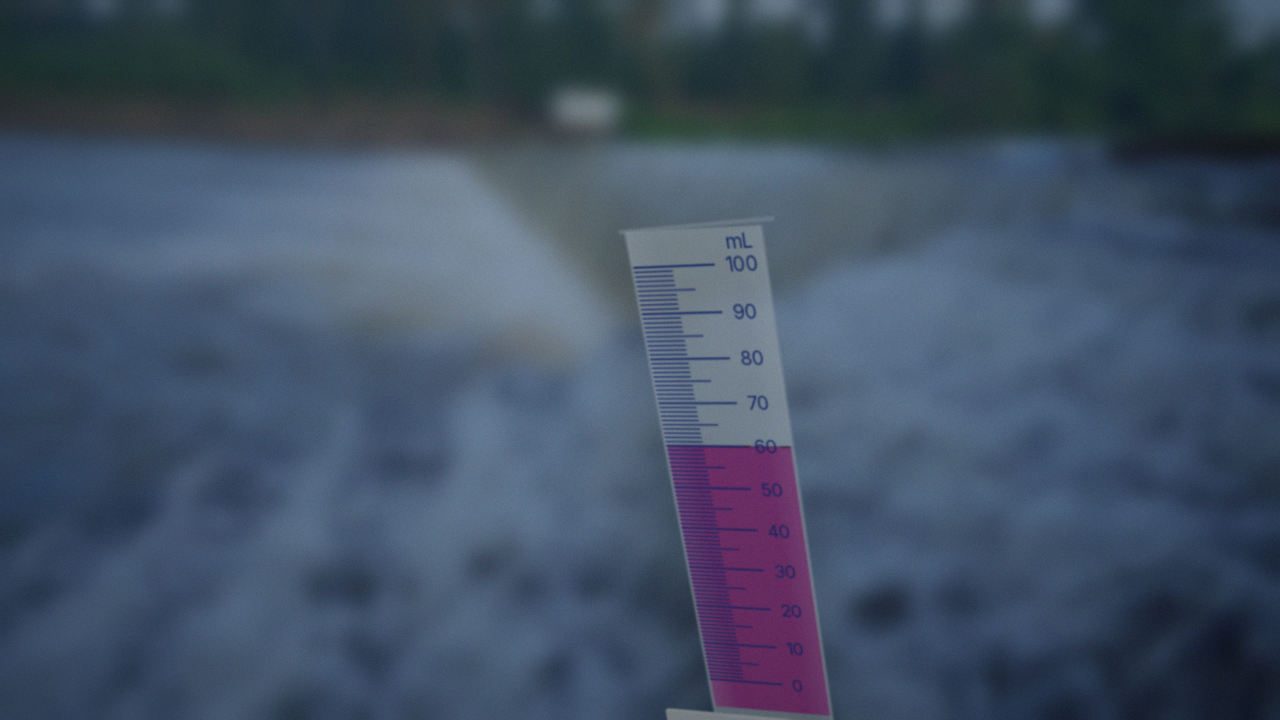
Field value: 60
